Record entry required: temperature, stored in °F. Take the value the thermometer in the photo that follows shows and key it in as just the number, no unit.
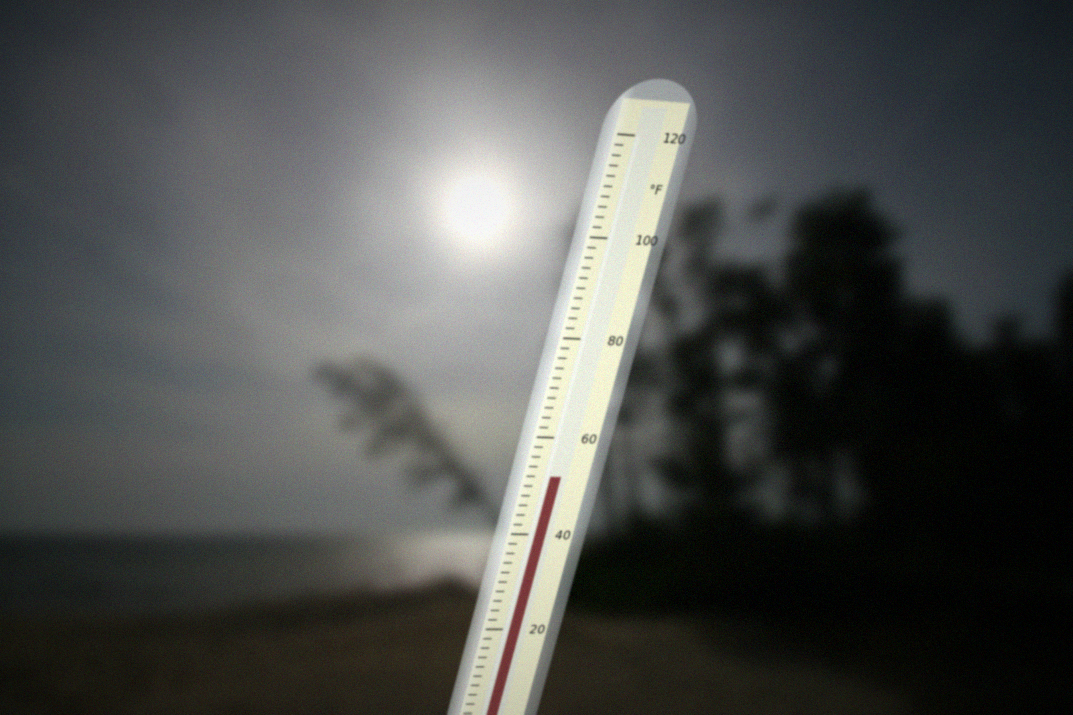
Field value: 52
